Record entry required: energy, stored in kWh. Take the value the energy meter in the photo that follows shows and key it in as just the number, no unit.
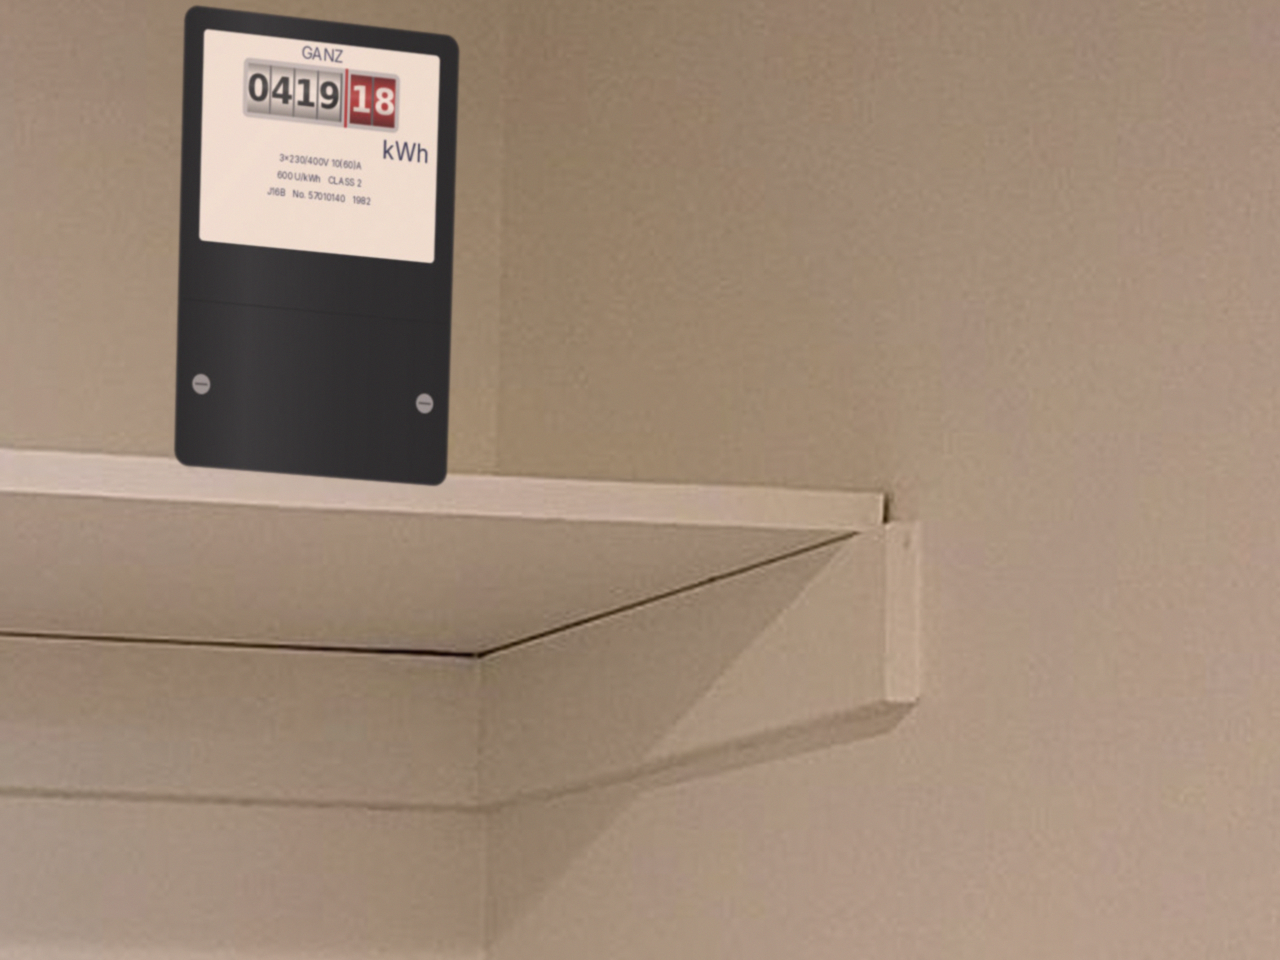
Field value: 419.18
